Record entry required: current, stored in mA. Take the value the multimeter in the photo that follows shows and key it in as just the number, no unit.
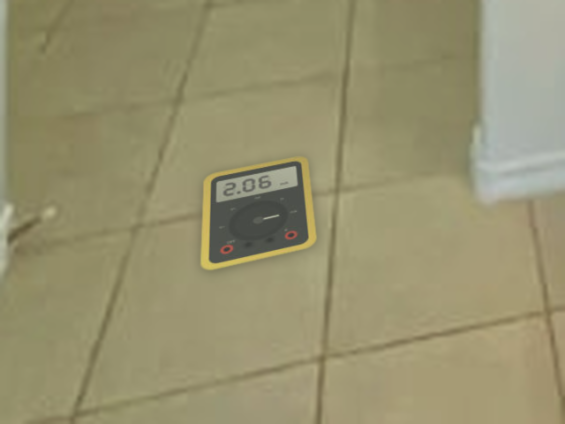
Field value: 2.06
